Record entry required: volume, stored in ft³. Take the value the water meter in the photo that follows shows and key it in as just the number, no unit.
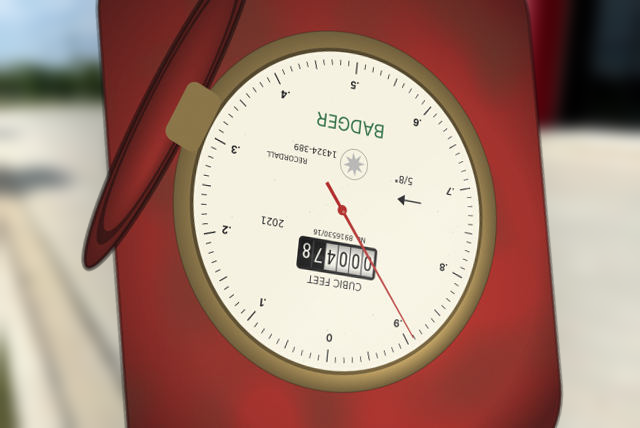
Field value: 477.89
